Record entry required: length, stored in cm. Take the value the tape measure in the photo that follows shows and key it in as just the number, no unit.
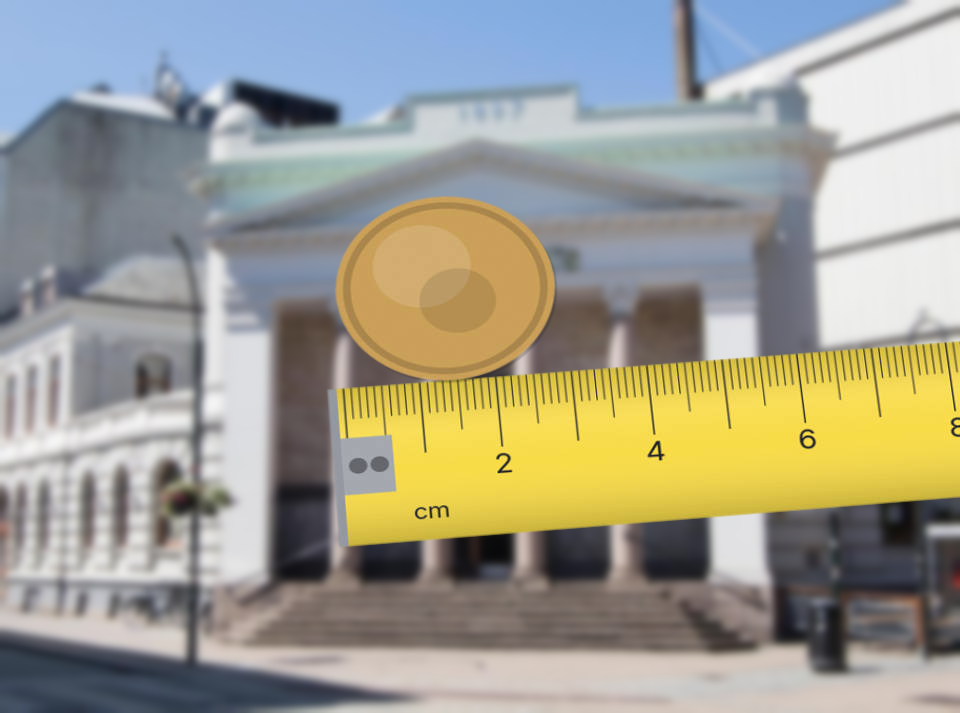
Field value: 2.9
